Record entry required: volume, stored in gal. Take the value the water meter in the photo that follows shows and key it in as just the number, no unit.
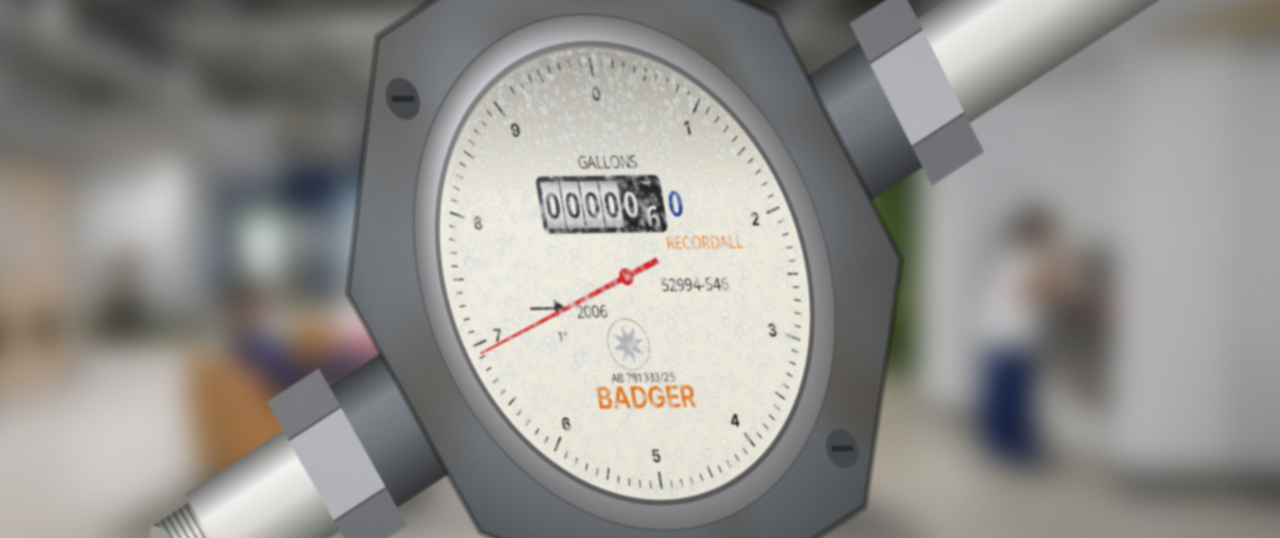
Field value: 56.9
